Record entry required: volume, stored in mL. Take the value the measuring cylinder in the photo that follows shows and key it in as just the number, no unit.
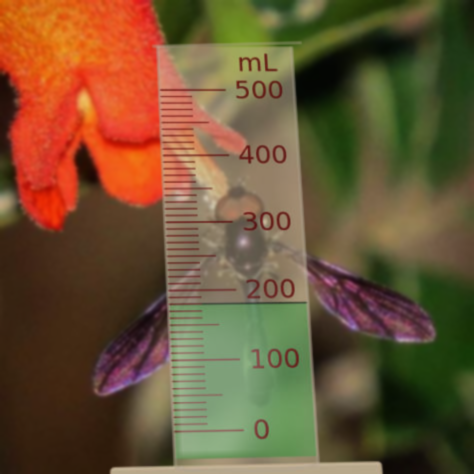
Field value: 180
